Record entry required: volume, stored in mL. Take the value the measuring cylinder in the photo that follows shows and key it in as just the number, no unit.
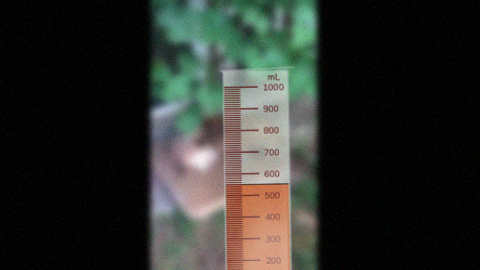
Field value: 550
